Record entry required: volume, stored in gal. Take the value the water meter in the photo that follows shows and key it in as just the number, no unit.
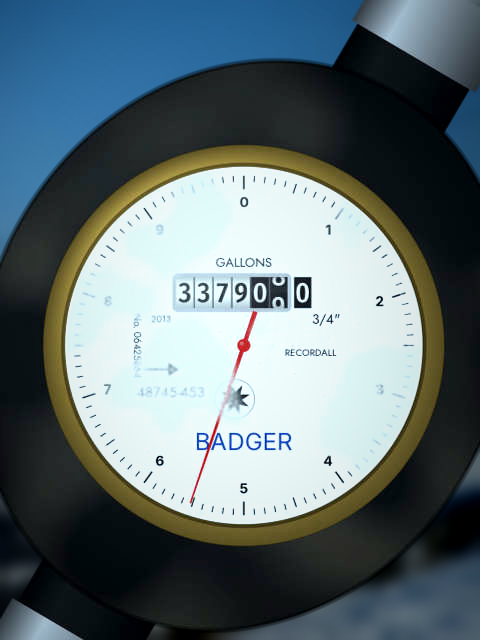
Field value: 3379085.5
